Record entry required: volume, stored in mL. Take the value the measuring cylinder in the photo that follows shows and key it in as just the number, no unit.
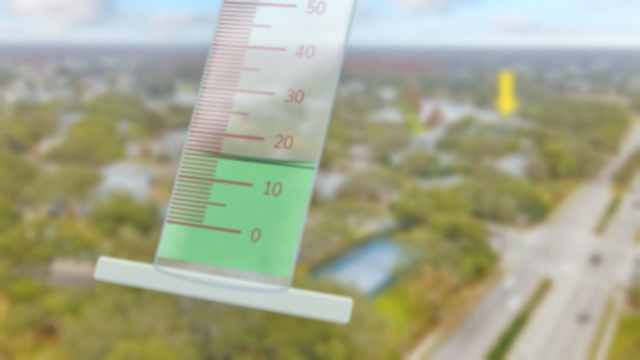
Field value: 15
